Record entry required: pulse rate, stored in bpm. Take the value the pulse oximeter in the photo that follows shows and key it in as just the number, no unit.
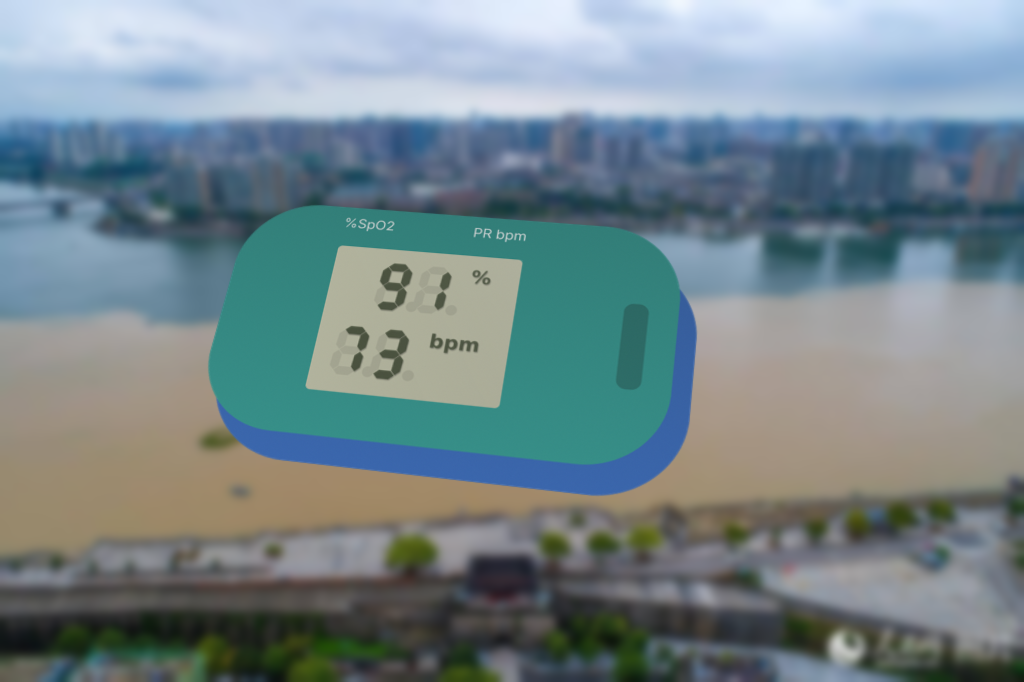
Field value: 73
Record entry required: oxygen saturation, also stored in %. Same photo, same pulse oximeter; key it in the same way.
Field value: 91
